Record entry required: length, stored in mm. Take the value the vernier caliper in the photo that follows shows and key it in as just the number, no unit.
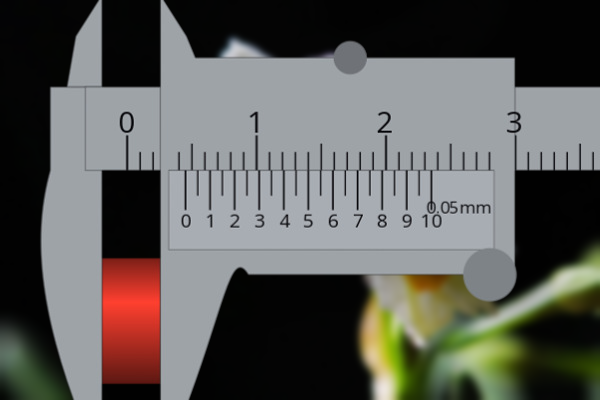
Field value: 4.5
